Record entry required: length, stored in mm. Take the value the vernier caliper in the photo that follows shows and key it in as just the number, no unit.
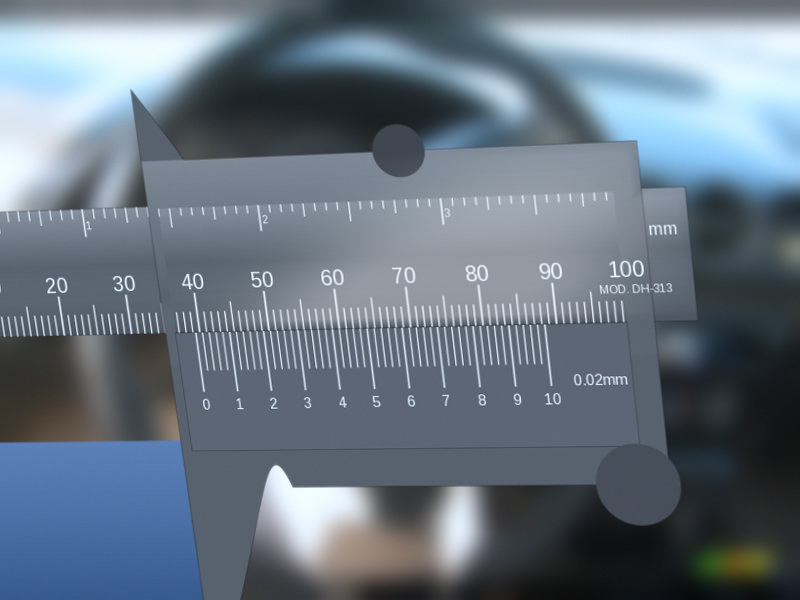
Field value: 39.4
